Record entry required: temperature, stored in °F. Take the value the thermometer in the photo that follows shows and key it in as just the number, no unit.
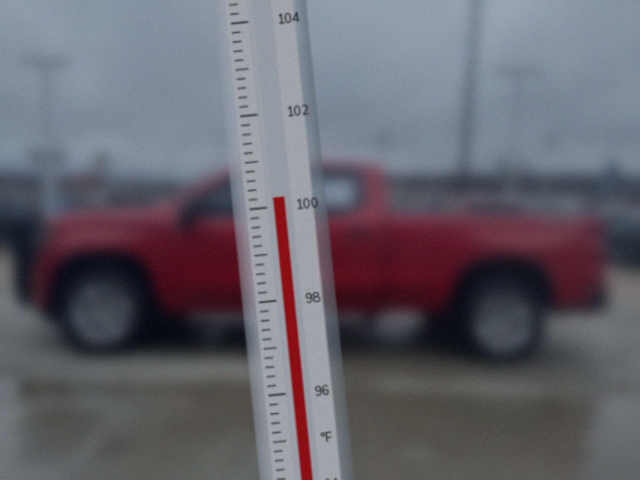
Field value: 100.2
